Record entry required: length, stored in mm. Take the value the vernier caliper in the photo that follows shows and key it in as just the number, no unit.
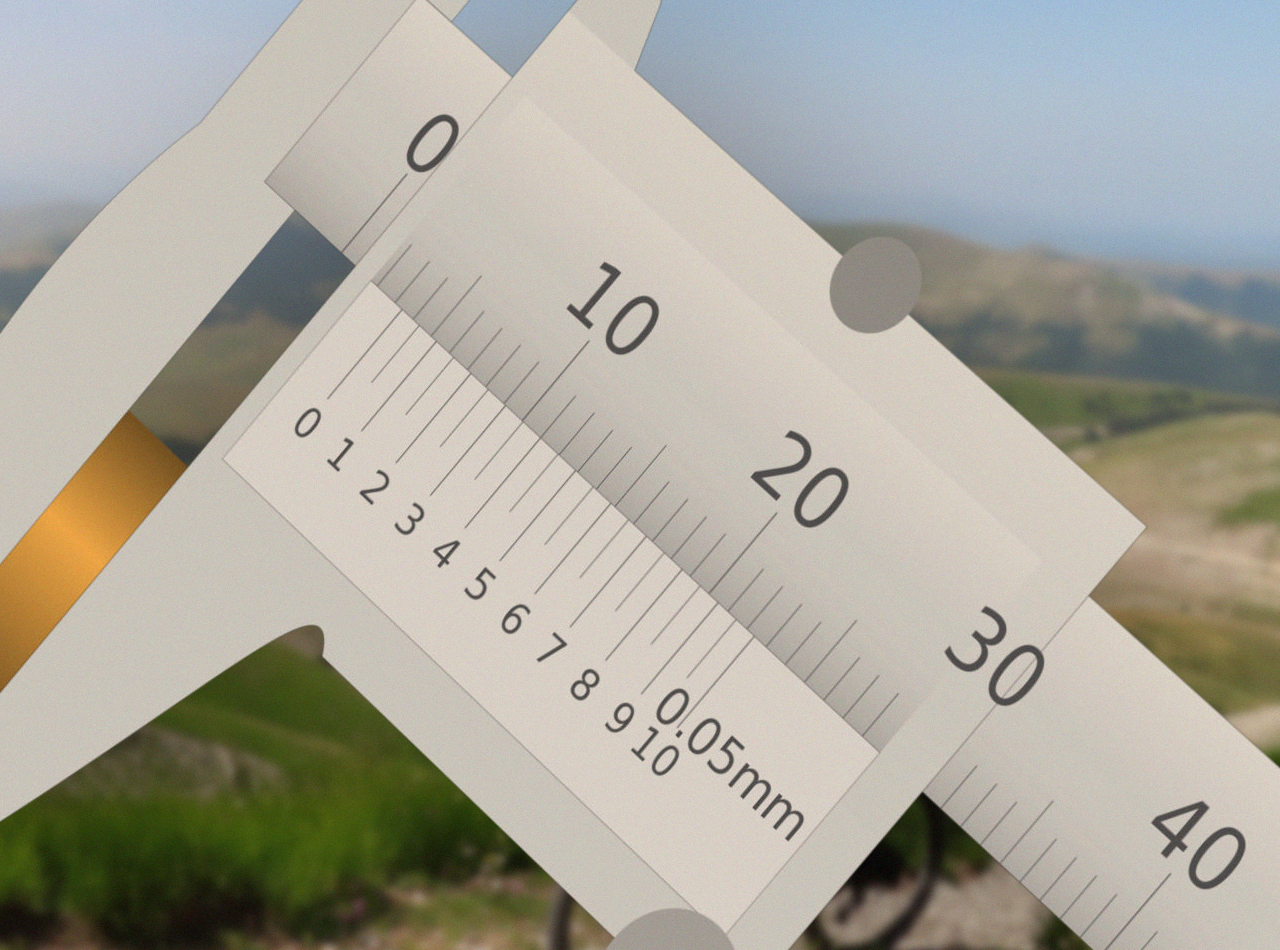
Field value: 3.4
